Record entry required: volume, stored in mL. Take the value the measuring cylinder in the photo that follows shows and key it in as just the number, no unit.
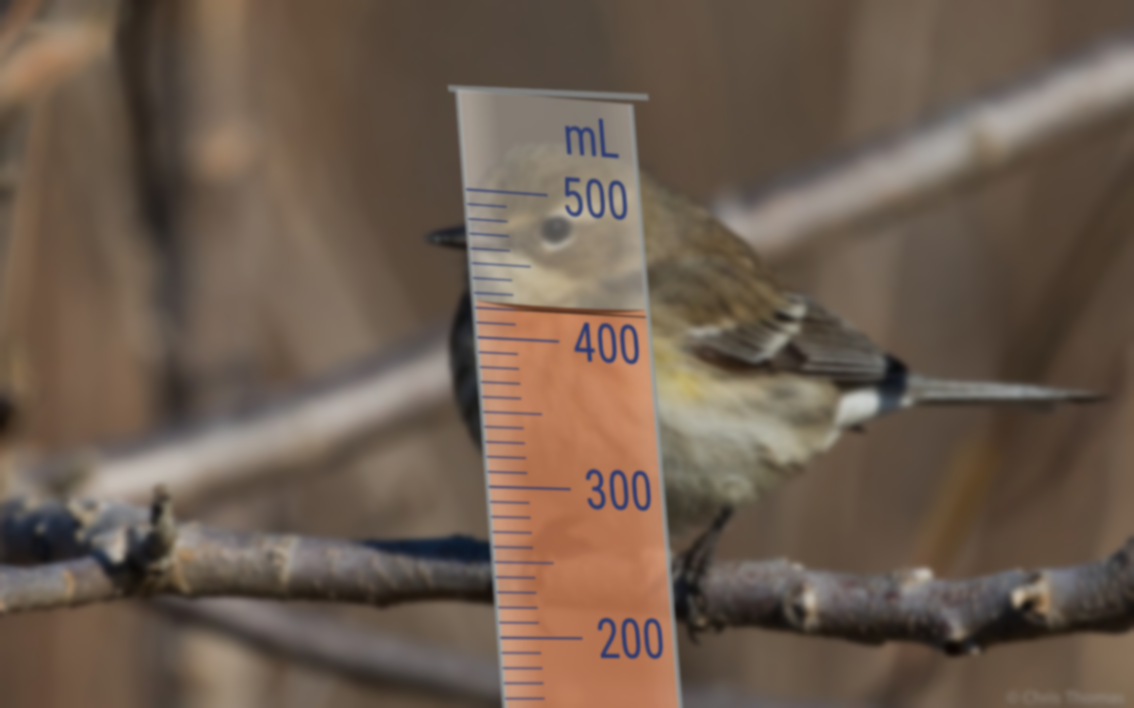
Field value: 420
